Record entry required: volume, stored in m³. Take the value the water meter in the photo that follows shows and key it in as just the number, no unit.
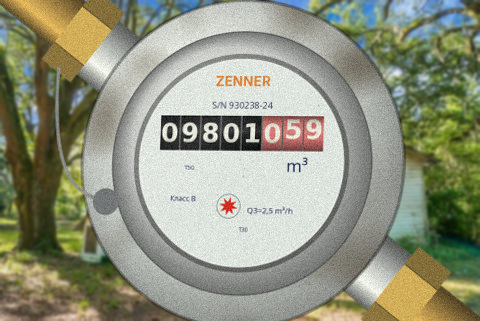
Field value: 9801.059
